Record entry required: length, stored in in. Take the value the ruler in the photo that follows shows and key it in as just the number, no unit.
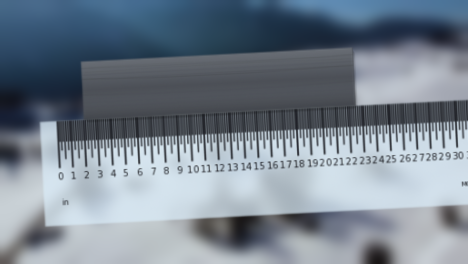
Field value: 20.5
